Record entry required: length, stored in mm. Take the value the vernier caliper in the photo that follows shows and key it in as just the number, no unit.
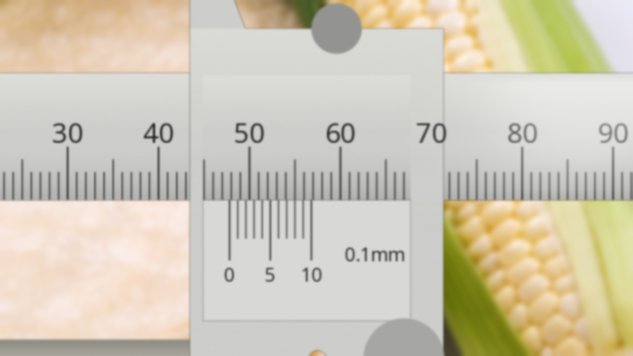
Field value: 47.8
